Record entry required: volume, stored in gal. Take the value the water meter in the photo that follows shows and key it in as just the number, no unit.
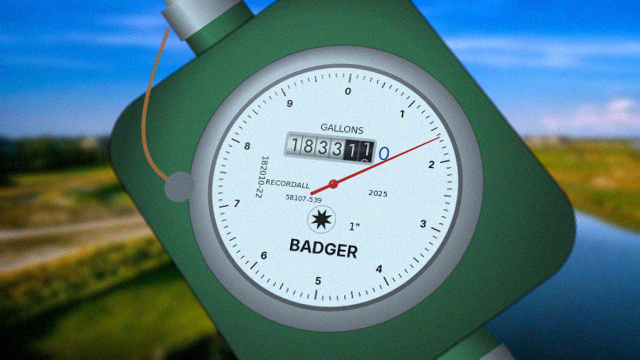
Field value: 1833111.6
